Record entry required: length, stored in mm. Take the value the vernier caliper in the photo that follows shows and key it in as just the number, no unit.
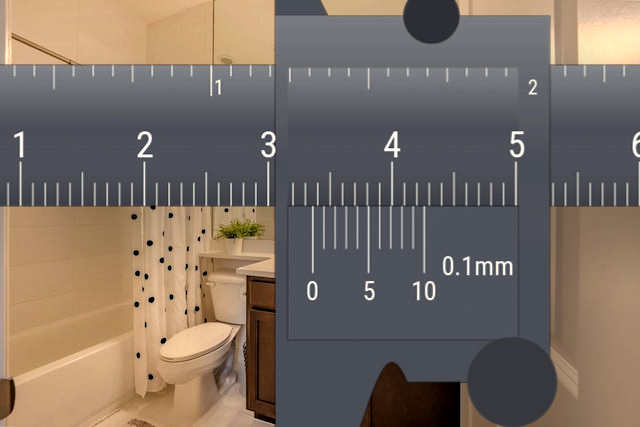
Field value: 33.6
